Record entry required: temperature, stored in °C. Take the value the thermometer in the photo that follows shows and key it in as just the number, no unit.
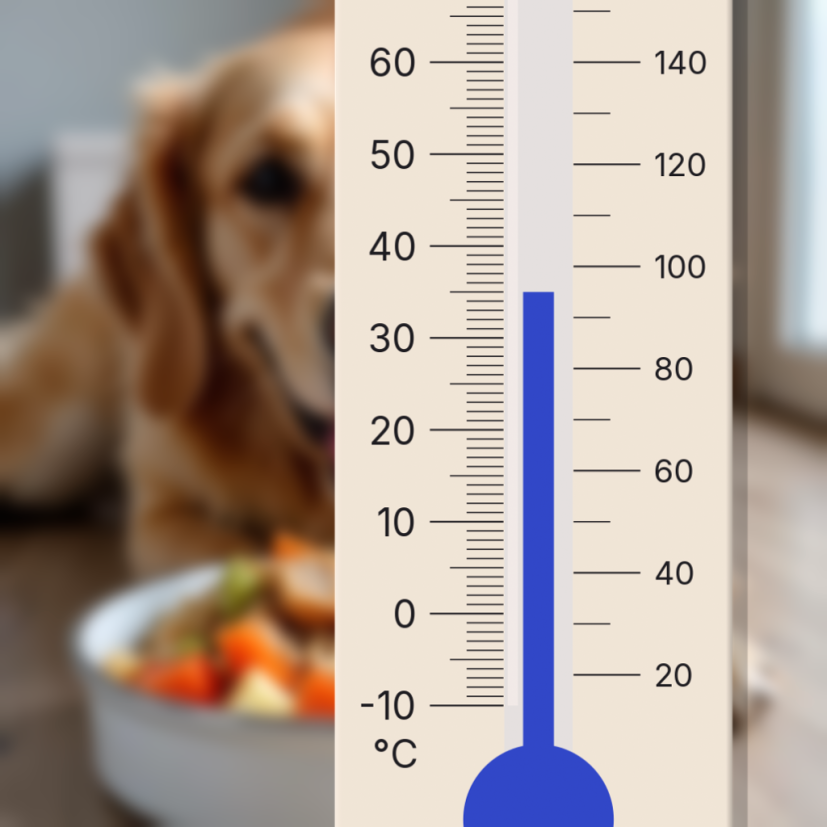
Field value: 35
